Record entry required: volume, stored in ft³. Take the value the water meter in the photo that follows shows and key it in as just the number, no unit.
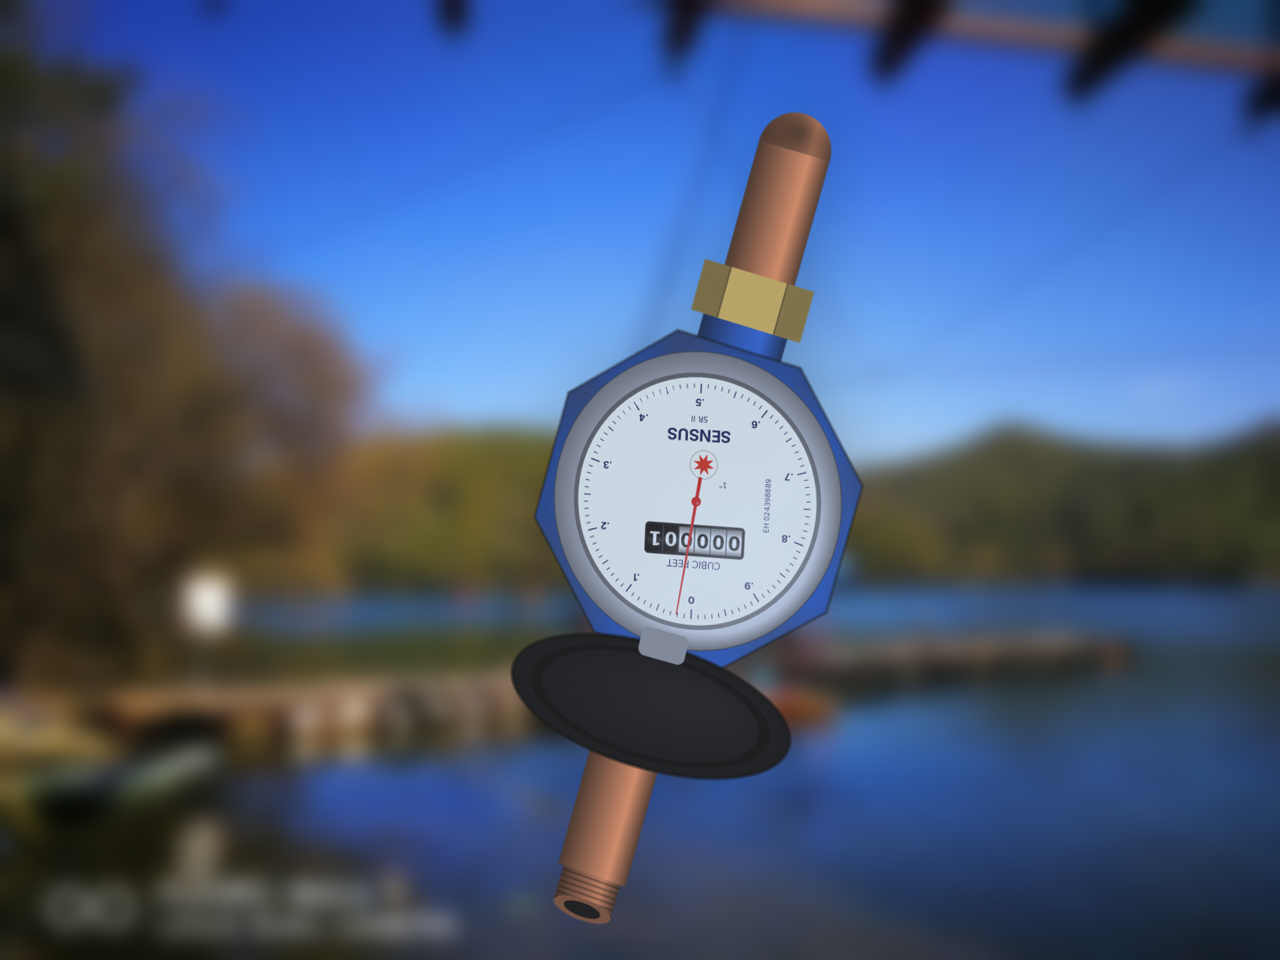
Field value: 1.02
